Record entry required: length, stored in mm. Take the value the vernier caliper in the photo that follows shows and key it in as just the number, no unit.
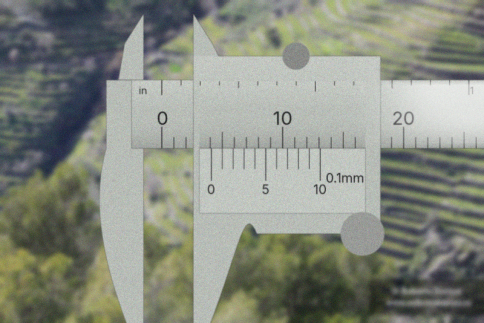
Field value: 4.1
